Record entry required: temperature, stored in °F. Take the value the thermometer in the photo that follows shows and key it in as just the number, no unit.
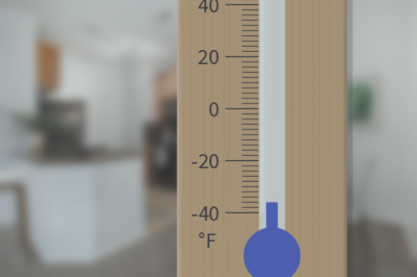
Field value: -36
